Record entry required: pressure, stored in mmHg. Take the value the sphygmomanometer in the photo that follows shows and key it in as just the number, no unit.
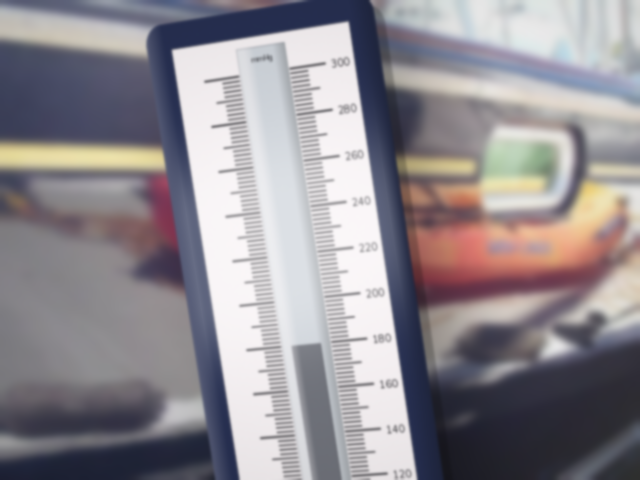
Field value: 180
